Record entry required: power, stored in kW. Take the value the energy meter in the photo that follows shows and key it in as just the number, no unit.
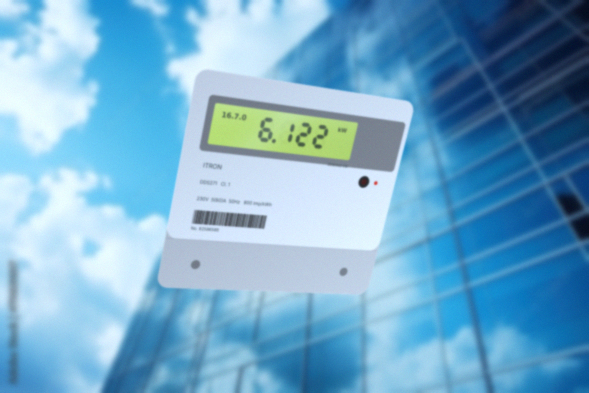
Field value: 6.122
